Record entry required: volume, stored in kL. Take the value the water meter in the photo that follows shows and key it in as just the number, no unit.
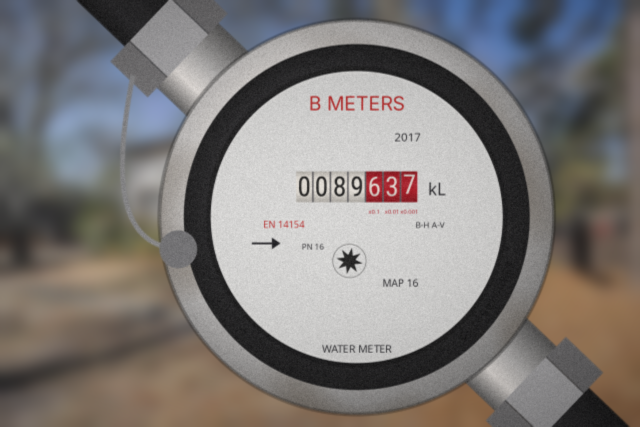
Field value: 89.637
